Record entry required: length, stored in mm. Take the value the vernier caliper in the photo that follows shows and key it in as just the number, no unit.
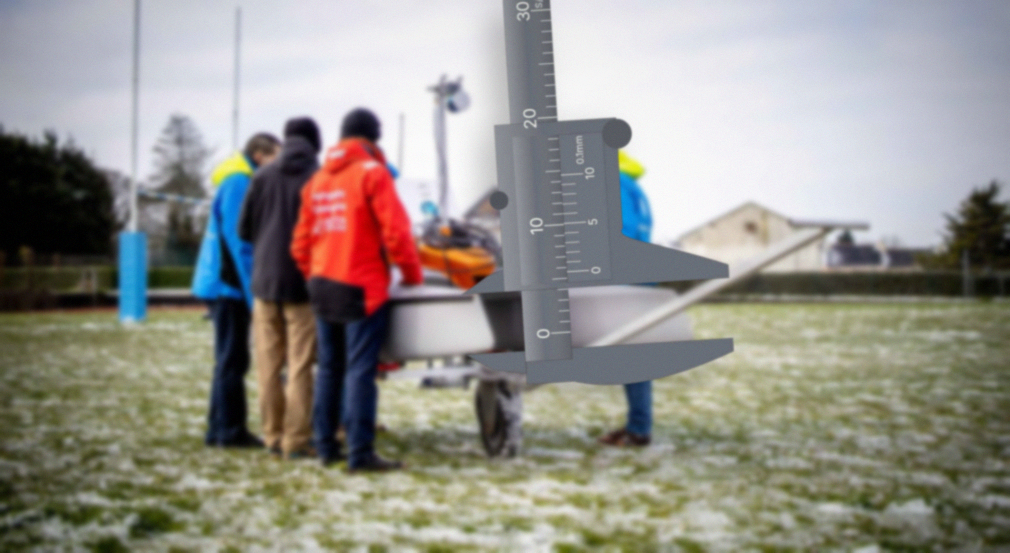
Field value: 5.6
